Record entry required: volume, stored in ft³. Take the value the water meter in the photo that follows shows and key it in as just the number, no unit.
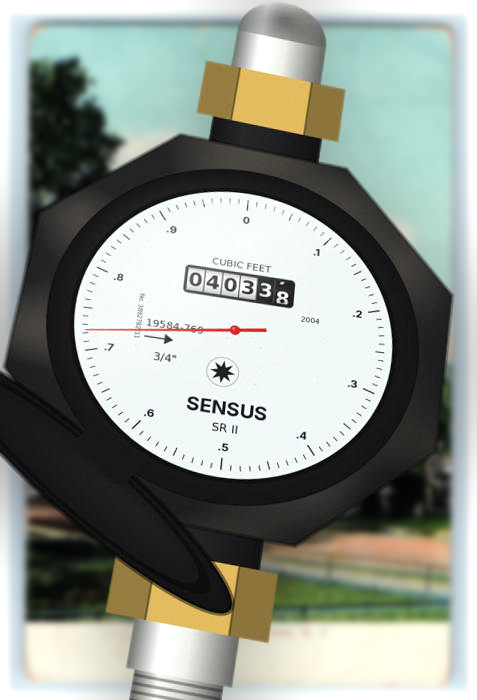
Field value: 40337.72
